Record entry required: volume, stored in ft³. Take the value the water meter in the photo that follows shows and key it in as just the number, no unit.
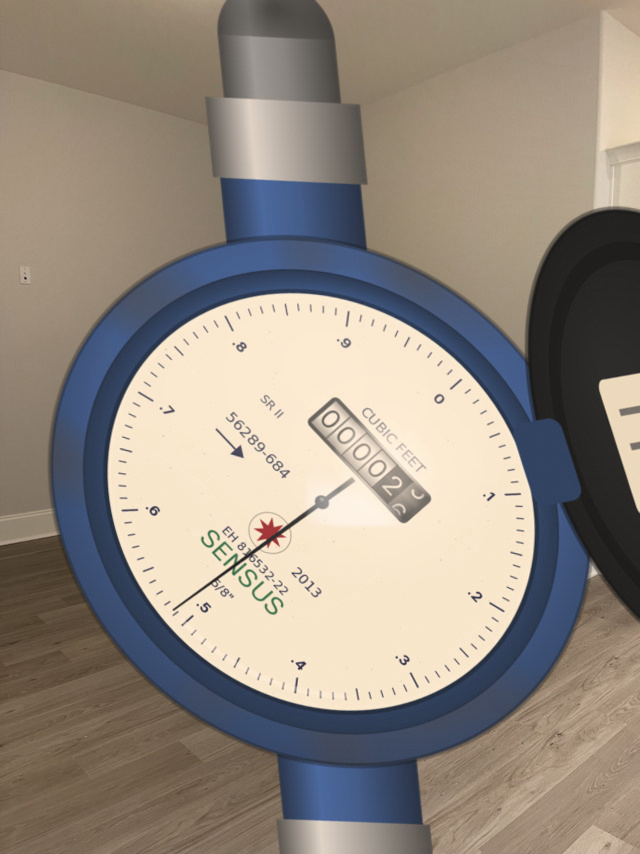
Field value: 25.51
